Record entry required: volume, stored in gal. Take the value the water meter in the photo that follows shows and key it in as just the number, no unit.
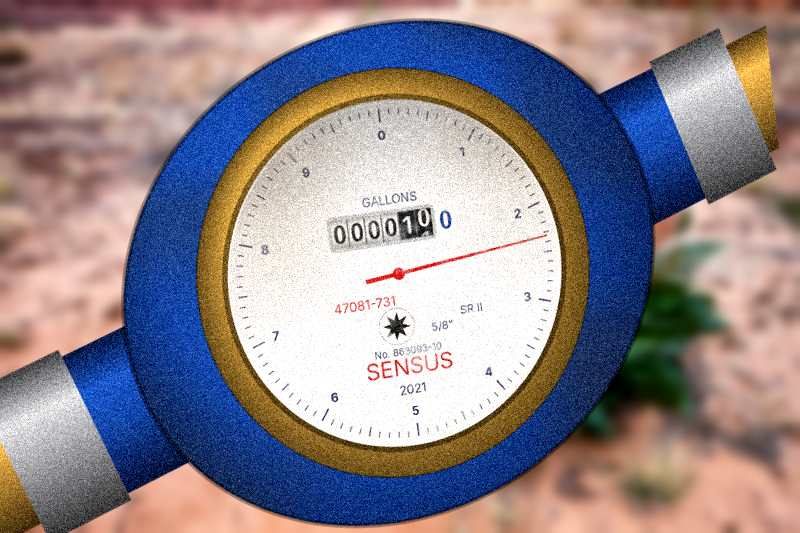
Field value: 102.3
